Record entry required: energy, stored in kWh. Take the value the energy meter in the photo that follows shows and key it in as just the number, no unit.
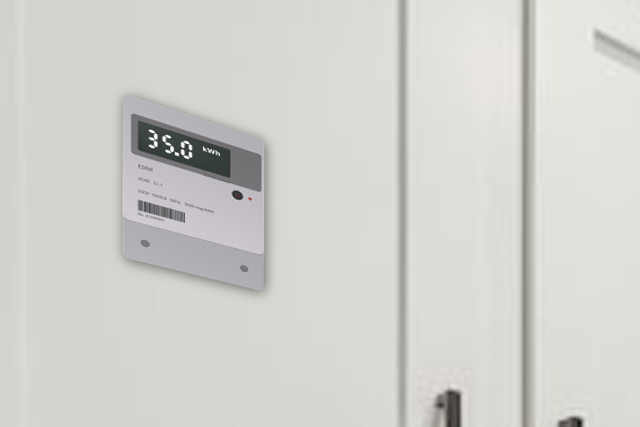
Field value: 35.0
